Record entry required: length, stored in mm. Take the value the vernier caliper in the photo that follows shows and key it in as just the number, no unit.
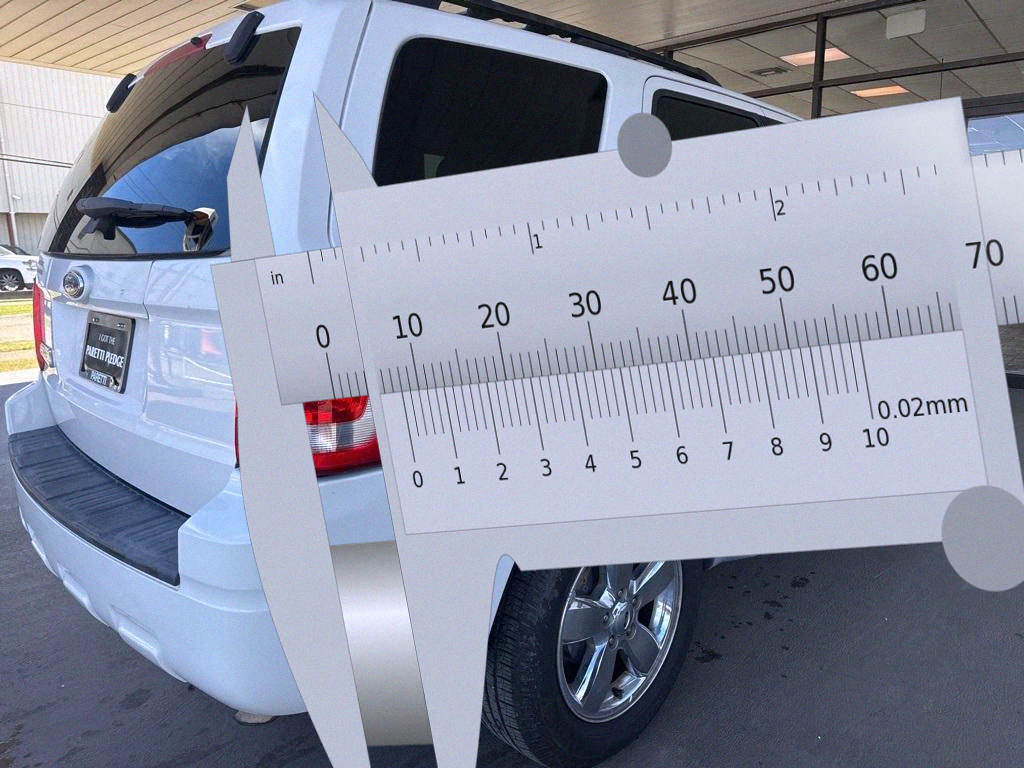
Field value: 8.0
